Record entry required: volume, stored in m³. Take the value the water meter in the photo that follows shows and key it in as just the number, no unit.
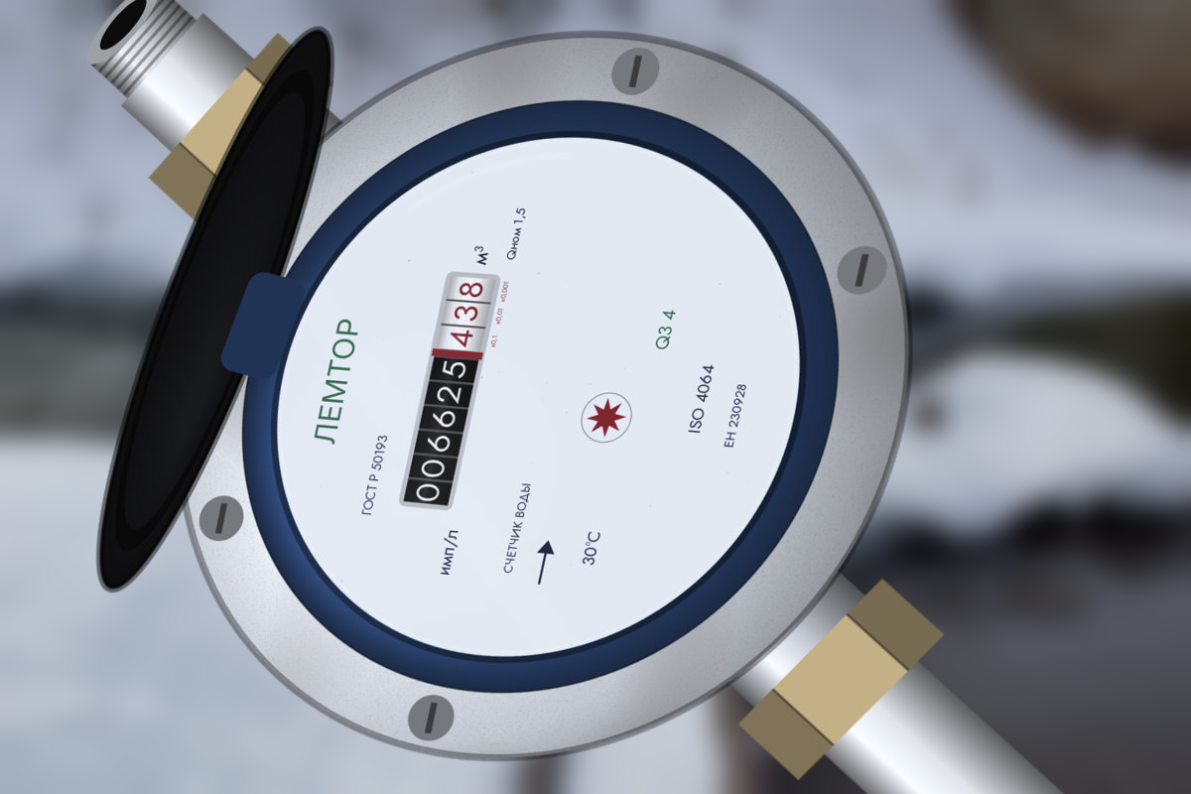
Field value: 6625.438
